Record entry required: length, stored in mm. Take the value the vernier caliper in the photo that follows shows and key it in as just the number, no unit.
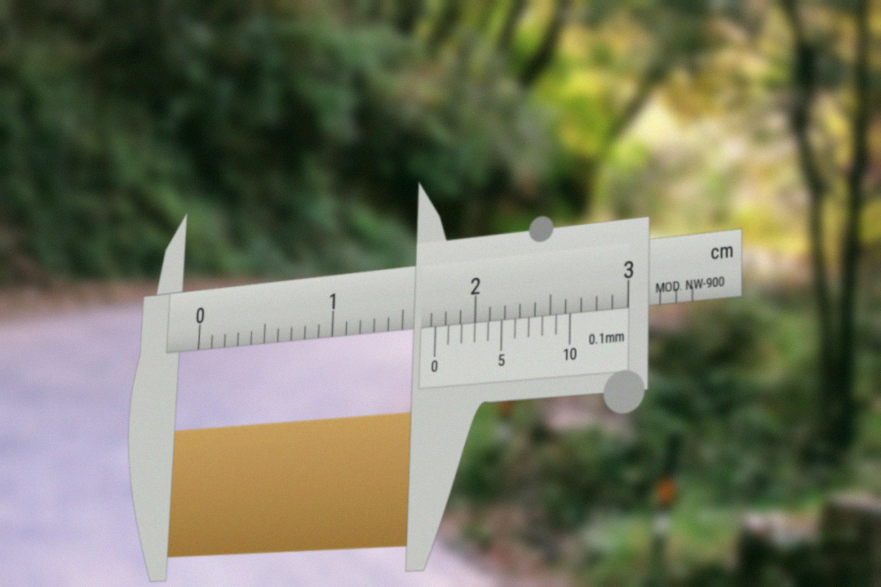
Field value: 17.3
